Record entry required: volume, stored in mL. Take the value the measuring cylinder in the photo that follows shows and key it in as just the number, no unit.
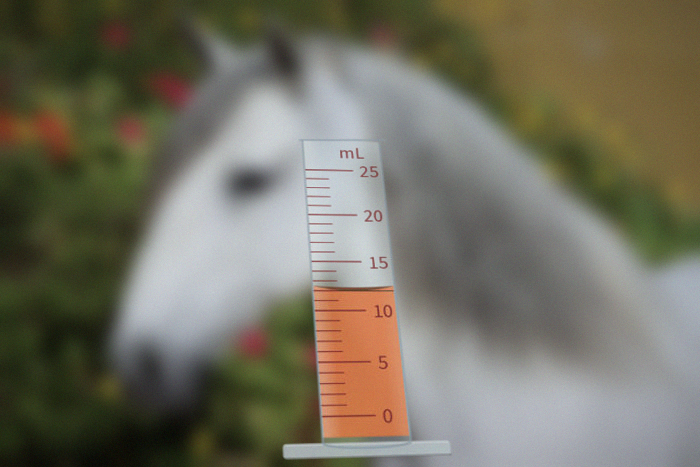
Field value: 12
